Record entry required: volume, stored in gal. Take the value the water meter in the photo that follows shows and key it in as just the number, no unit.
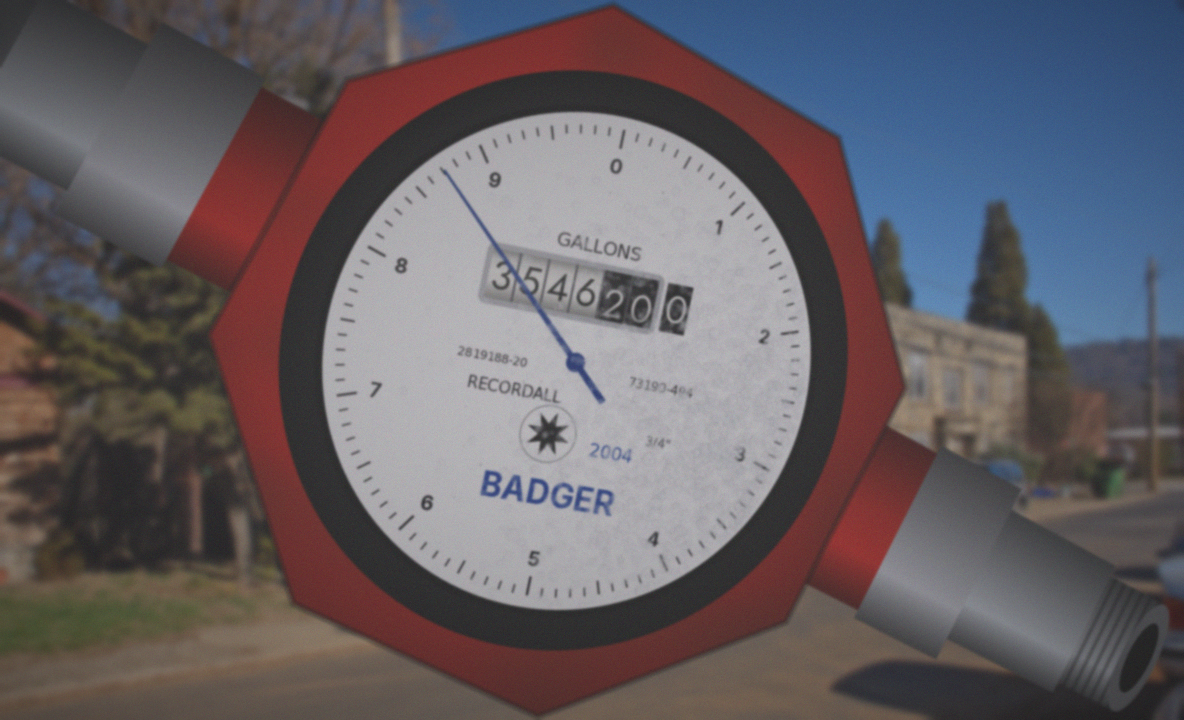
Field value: 3546198.7
